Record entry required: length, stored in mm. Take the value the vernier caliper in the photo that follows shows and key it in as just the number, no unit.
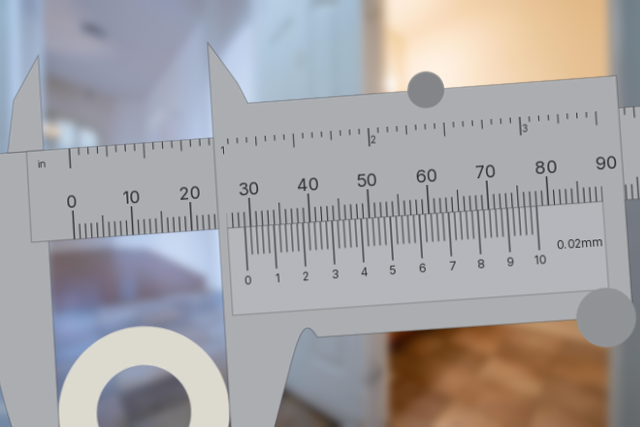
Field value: 29.0
